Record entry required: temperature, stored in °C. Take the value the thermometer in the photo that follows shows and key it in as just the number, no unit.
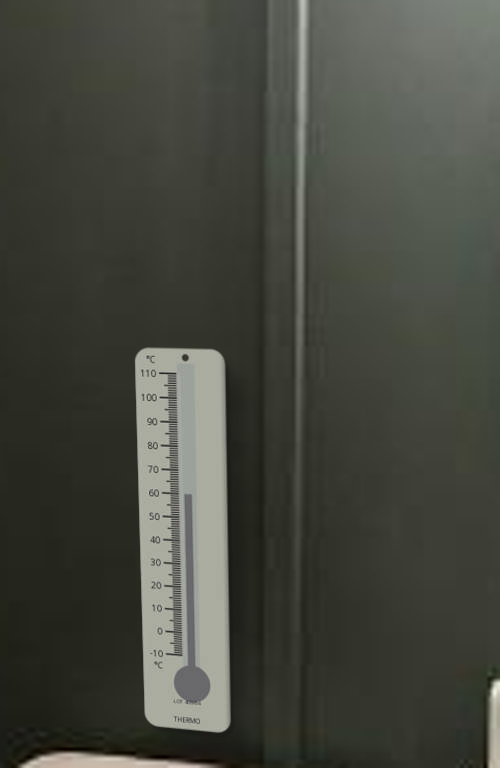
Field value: 60
